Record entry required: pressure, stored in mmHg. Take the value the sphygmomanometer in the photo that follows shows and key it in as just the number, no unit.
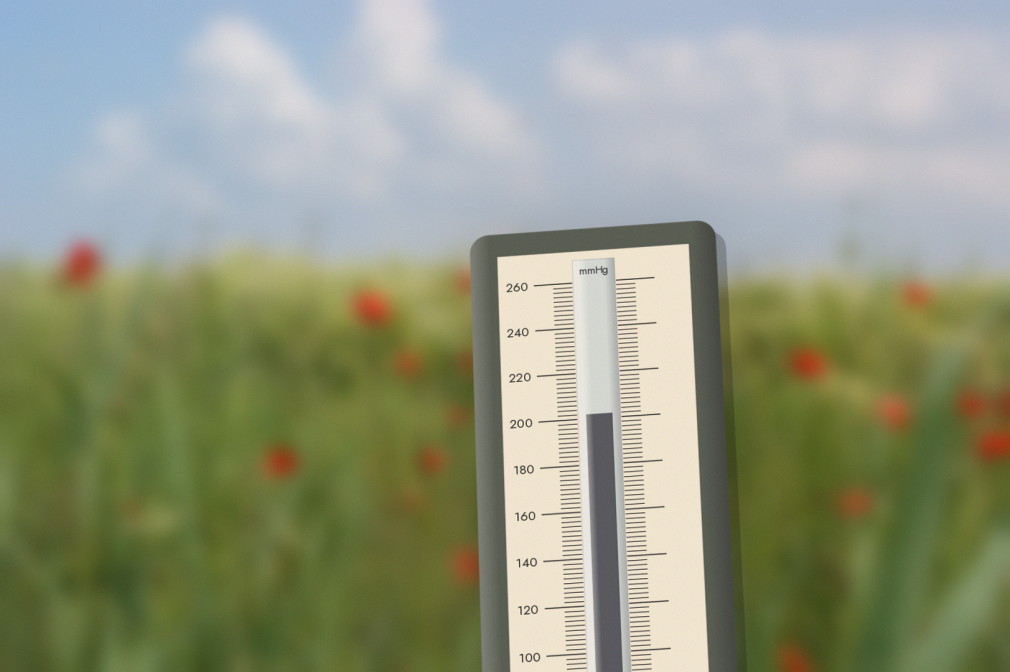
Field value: 202
